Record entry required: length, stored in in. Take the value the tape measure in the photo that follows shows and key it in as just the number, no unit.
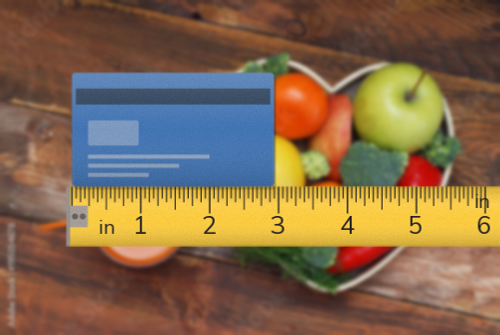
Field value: 2.9375
